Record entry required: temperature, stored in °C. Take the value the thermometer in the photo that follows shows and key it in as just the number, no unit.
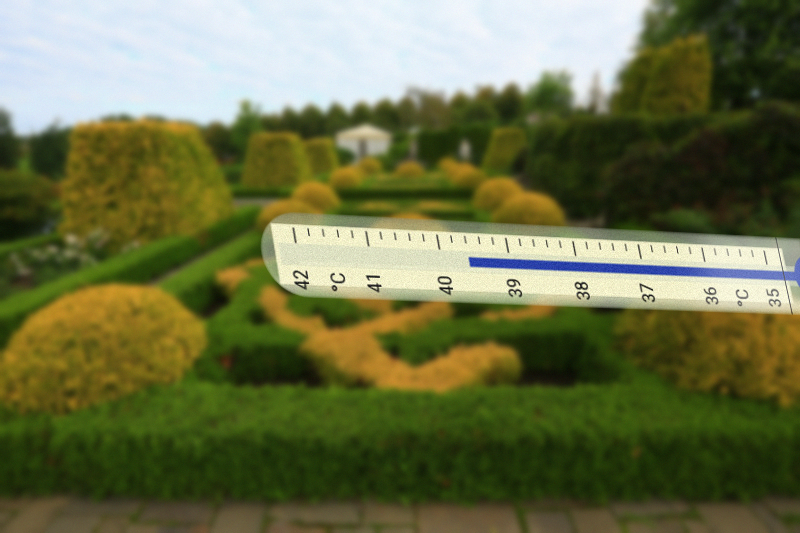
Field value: 39.6
